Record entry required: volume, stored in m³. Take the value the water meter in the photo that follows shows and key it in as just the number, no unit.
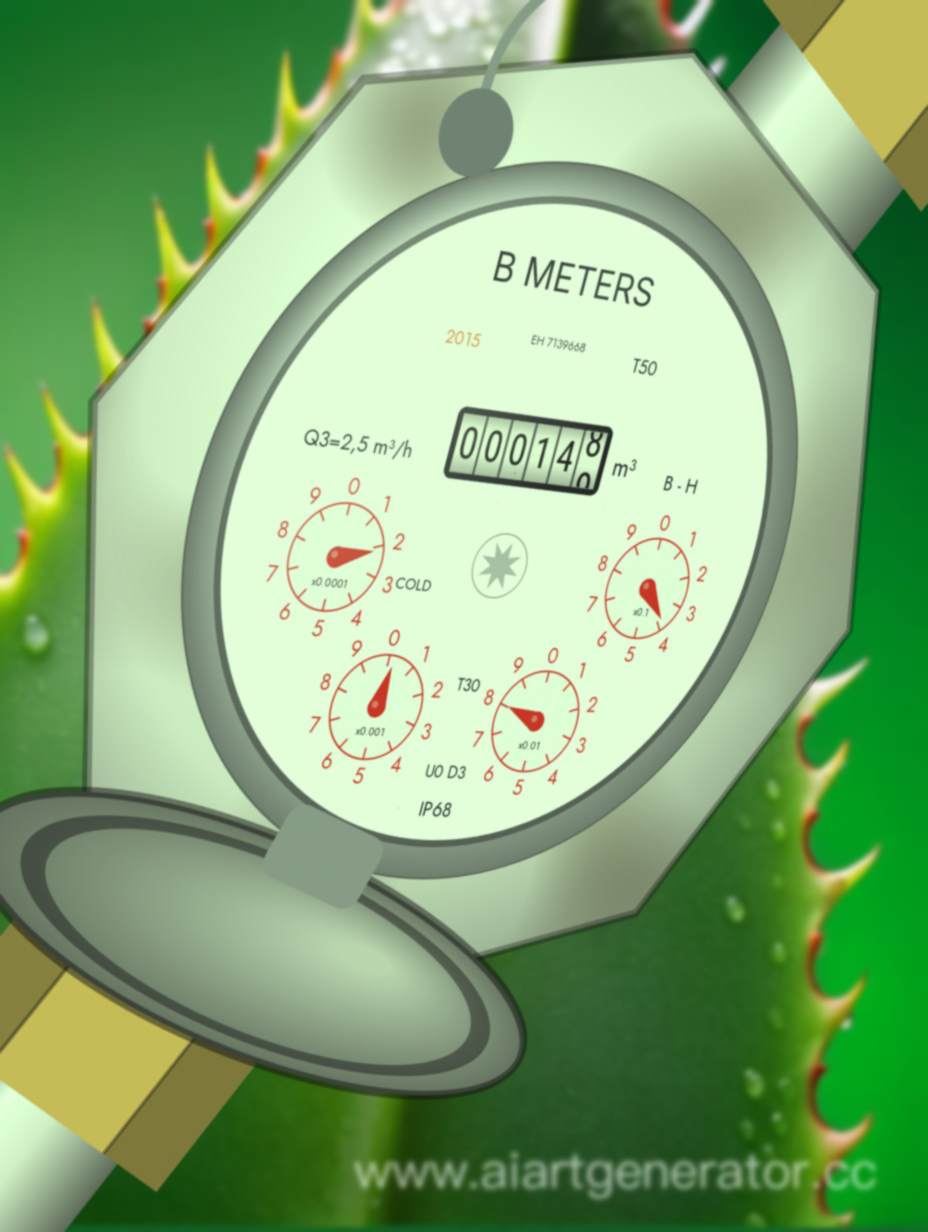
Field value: 148.3802
